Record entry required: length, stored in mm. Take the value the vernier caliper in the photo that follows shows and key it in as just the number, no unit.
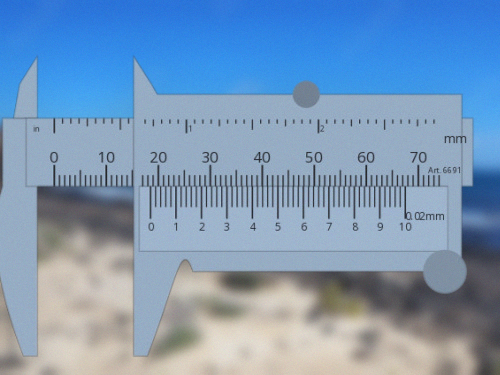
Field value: 18.5
